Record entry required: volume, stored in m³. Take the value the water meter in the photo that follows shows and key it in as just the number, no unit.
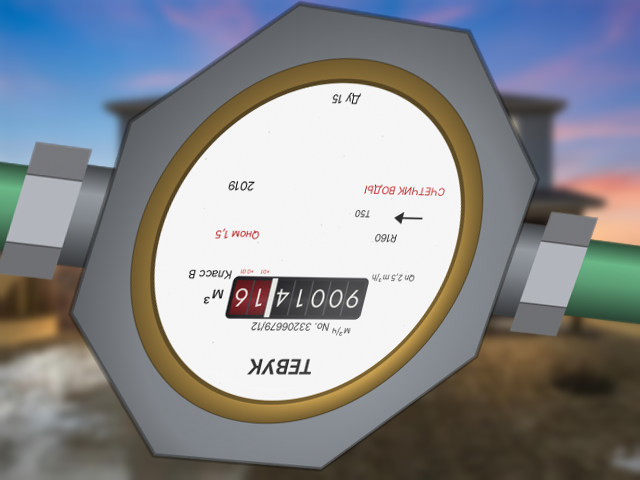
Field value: 90014.16
